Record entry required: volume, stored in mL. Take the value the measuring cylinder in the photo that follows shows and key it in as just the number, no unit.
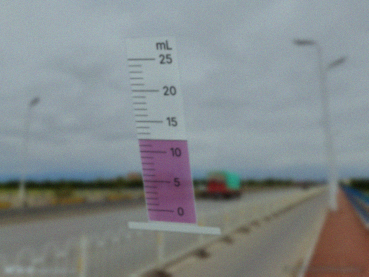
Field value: 12
